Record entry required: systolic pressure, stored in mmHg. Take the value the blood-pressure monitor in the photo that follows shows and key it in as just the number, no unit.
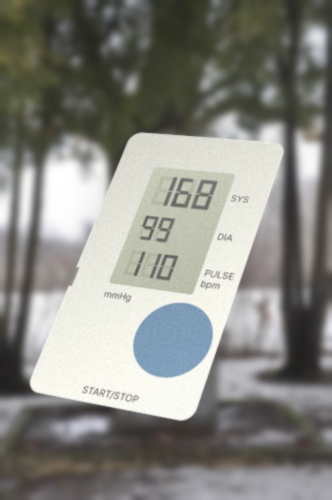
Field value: 168
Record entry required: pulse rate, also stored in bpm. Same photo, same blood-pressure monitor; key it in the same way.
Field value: 110
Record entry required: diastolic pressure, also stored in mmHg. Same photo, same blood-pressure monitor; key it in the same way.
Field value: 99
